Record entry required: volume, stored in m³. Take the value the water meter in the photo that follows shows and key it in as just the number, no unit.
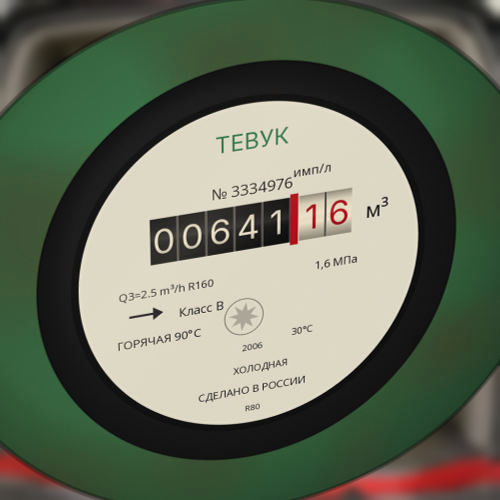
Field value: 641.16
